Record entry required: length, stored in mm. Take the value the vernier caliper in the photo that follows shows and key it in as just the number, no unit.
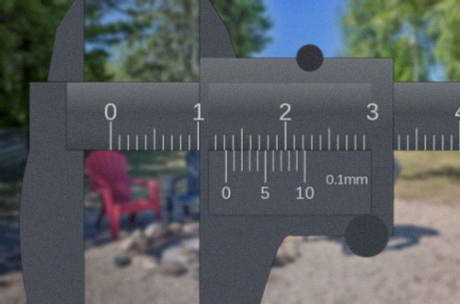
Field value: 13.2
